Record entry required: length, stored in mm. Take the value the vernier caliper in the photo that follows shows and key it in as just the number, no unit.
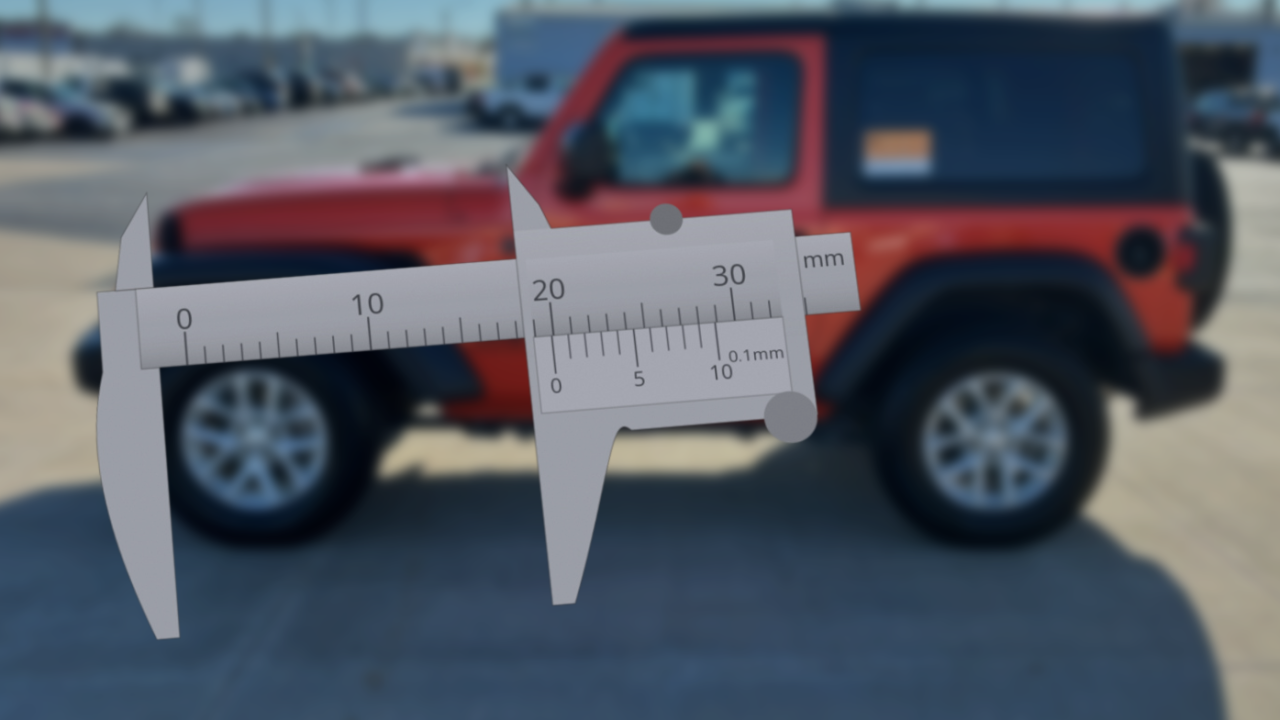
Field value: 19.9
